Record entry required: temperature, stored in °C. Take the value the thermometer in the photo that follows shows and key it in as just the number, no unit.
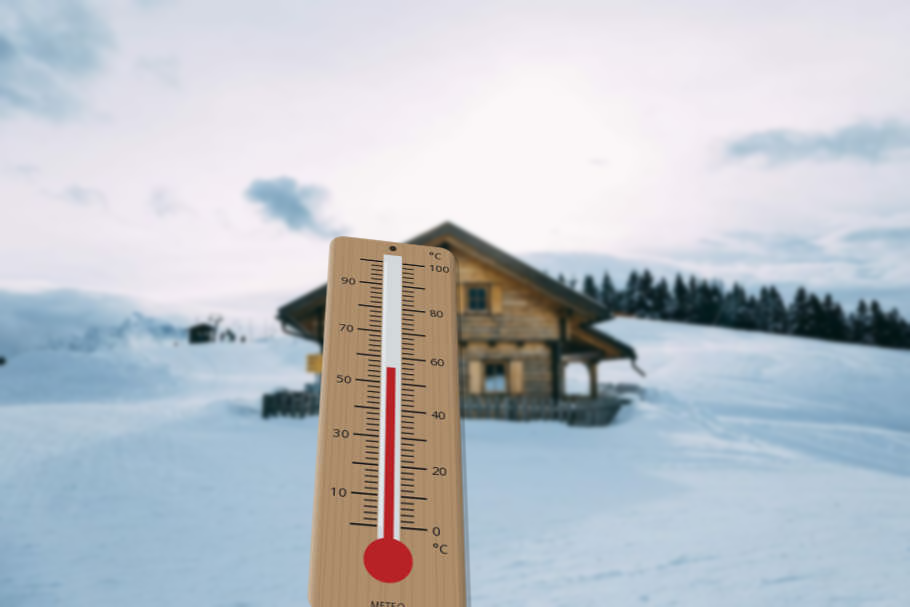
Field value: 56
